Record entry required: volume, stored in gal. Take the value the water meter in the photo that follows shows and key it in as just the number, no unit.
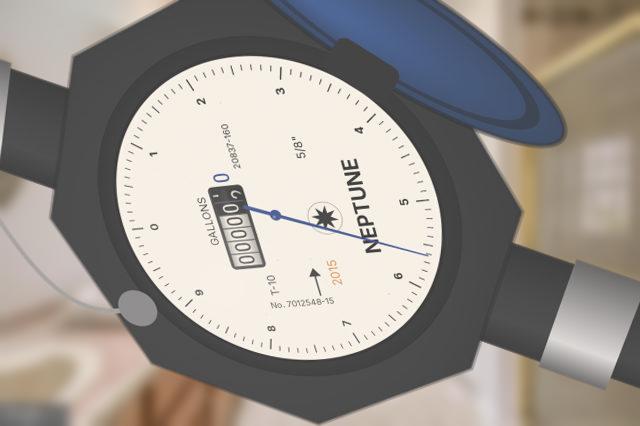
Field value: 15.6
